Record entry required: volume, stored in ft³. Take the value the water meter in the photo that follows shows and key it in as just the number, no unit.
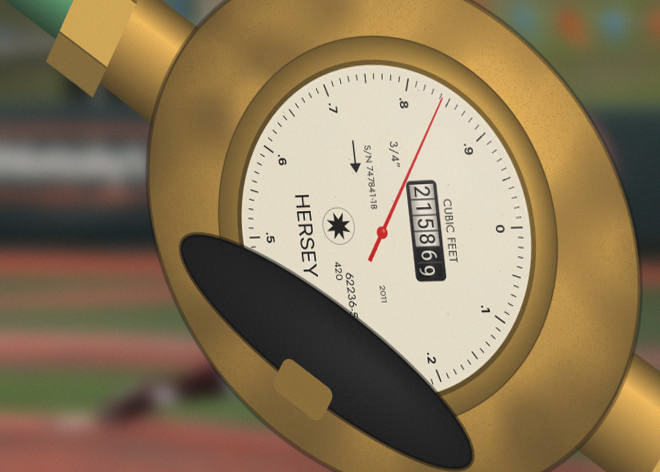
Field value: 215868.84
